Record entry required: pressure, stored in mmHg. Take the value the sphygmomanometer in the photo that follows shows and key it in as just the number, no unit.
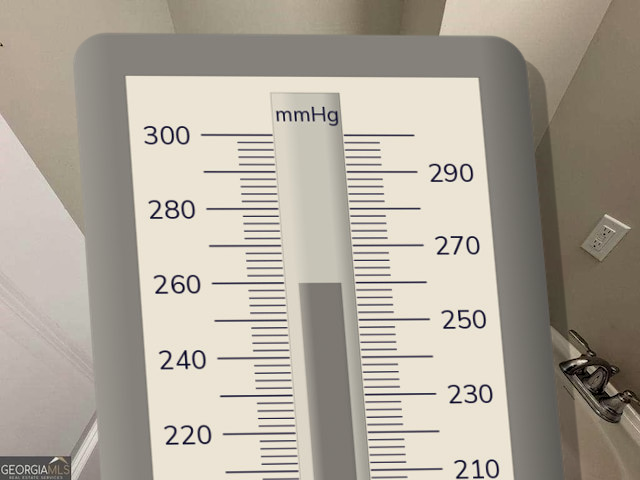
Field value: 260
